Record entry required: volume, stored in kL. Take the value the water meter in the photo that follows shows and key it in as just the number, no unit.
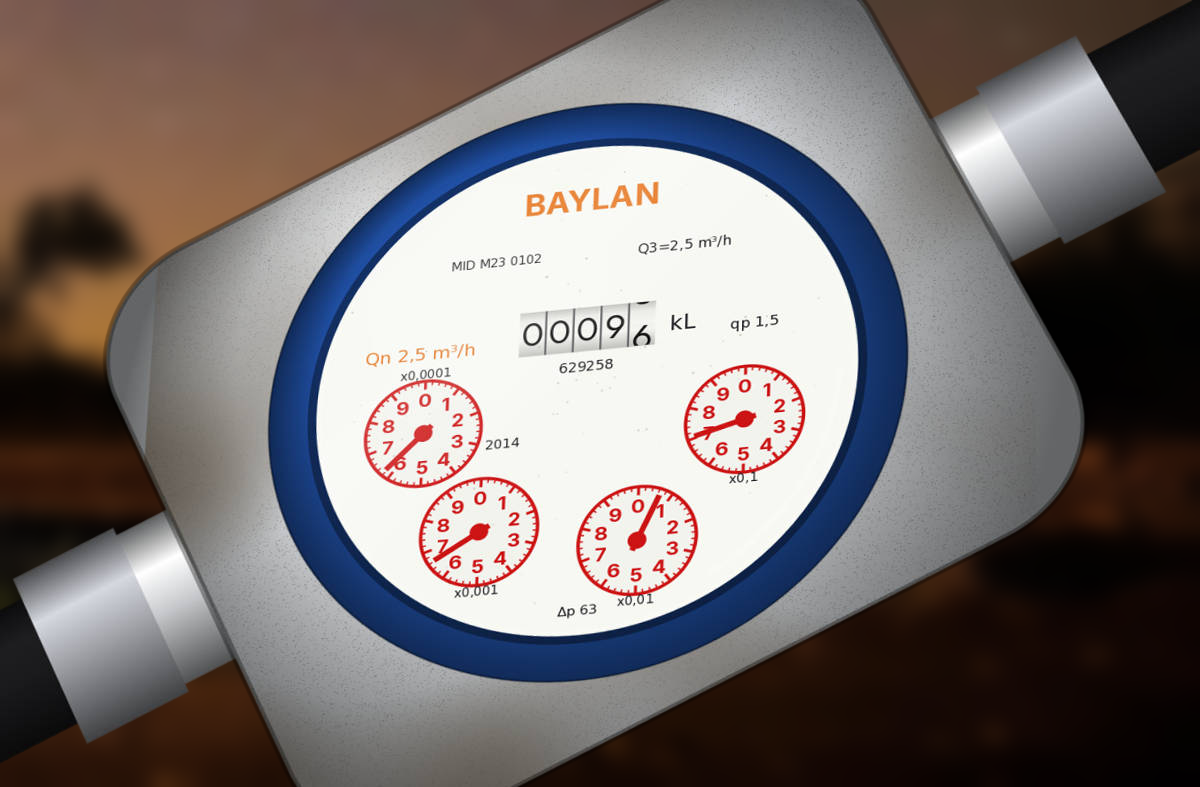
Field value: 95.7066
